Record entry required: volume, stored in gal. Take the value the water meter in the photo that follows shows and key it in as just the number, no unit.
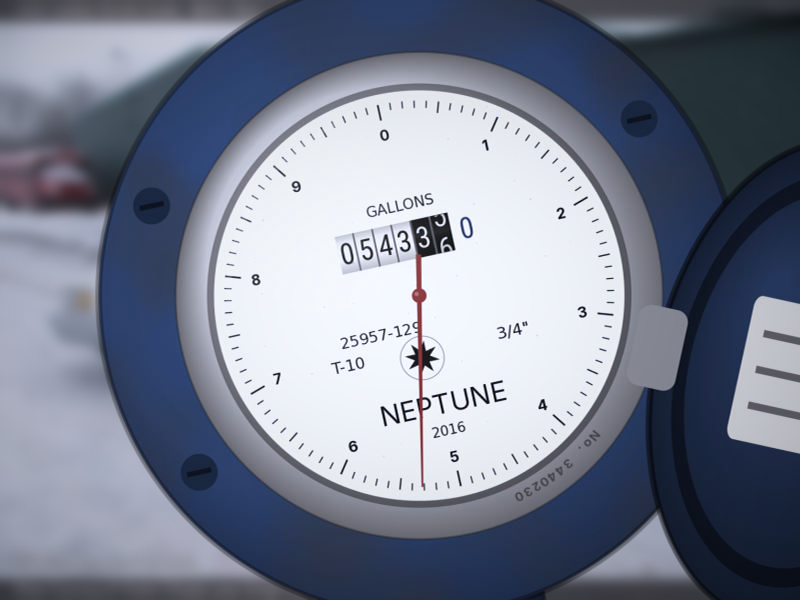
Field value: 543355.3
